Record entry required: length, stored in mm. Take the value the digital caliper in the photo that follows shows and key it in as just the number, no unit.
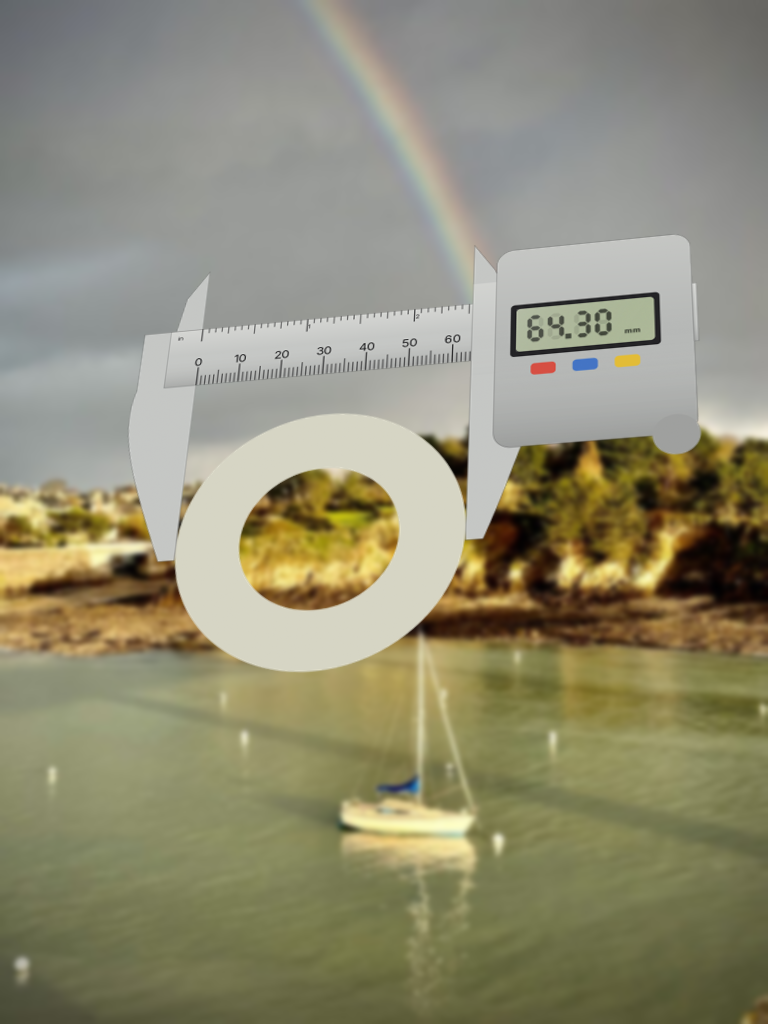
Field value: 64.30
